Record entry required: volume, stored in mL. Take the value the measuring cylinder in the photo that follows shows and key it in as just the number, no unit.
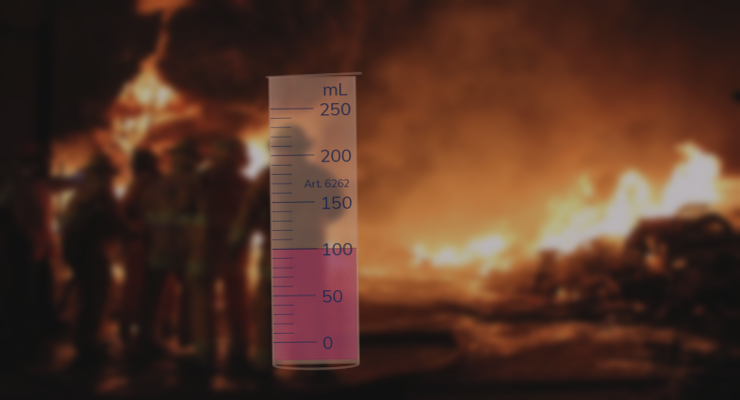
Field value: 100
